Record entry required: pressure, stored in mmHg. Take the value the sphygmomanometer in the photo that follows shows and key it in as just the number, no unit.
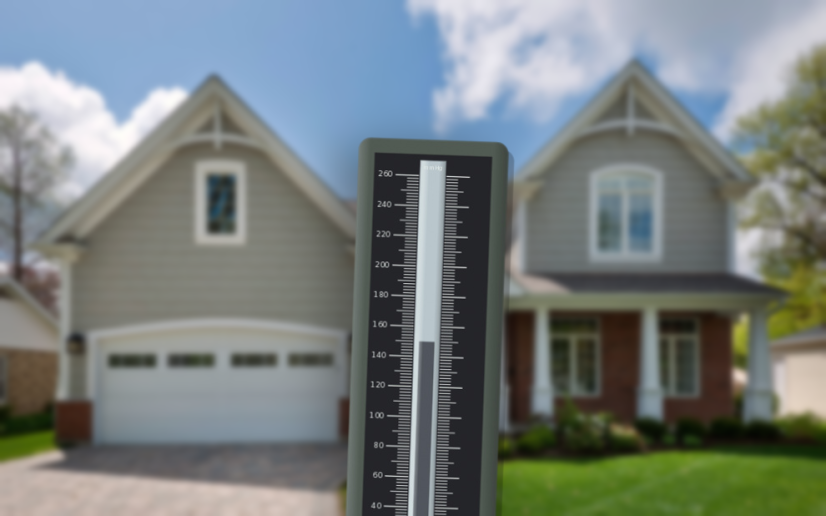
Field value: 150
